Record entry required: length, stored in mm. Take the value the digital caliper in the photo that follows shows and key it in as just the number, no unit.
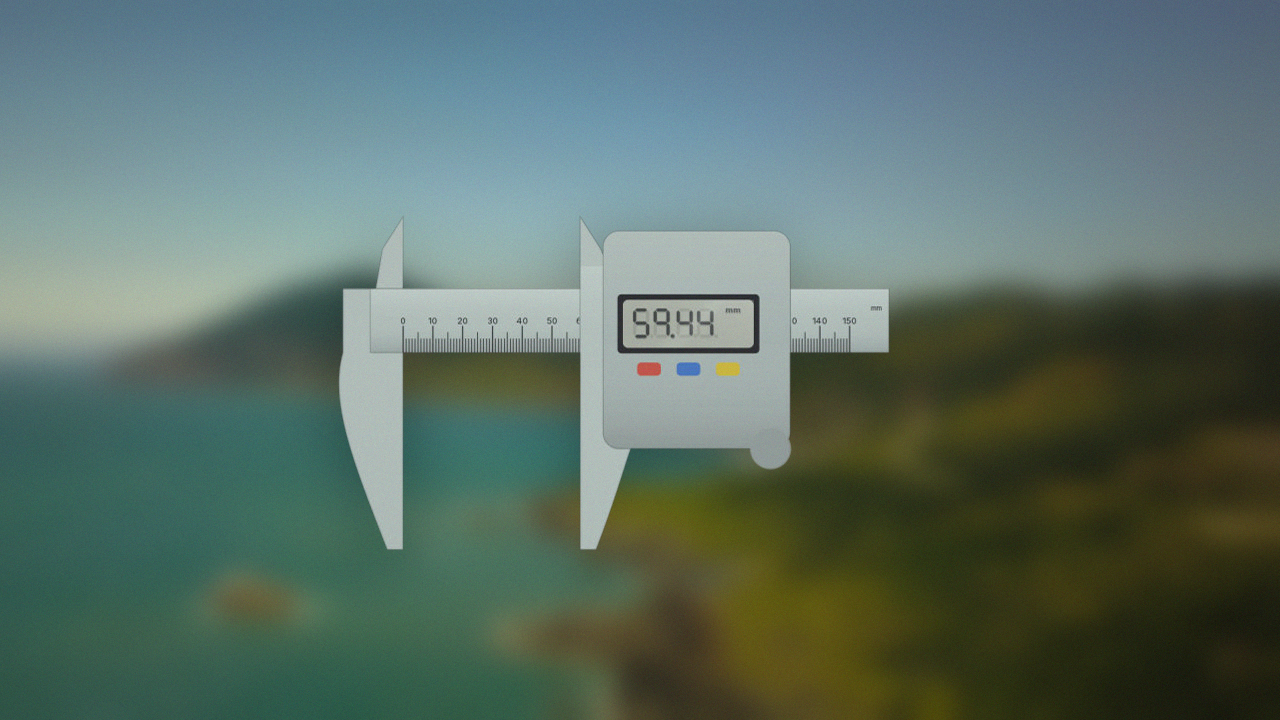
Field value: 59.44
